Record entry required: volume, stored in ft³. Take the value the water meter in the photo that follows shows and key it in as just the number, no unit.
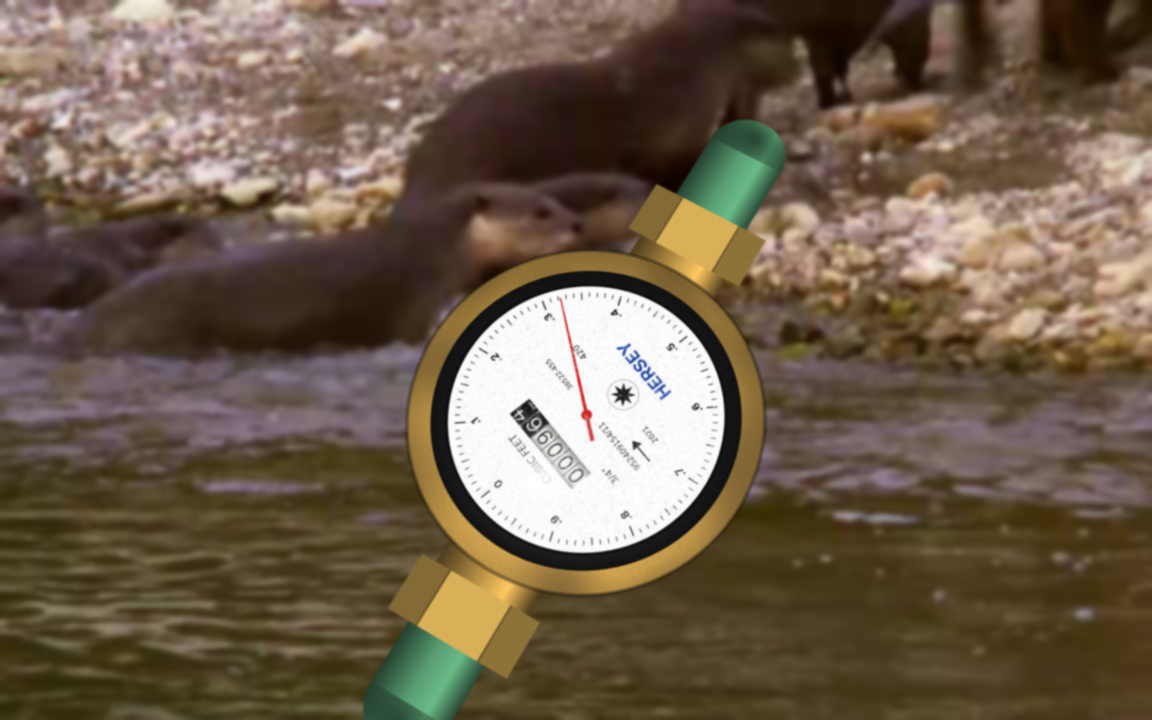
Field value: 964.32
